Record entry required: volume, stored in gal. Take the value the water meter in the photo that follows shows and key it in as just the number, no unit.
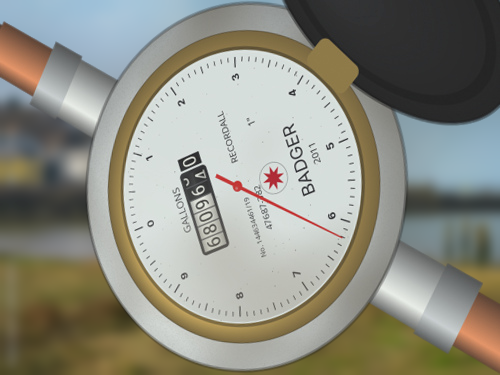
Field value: 6809636.2
